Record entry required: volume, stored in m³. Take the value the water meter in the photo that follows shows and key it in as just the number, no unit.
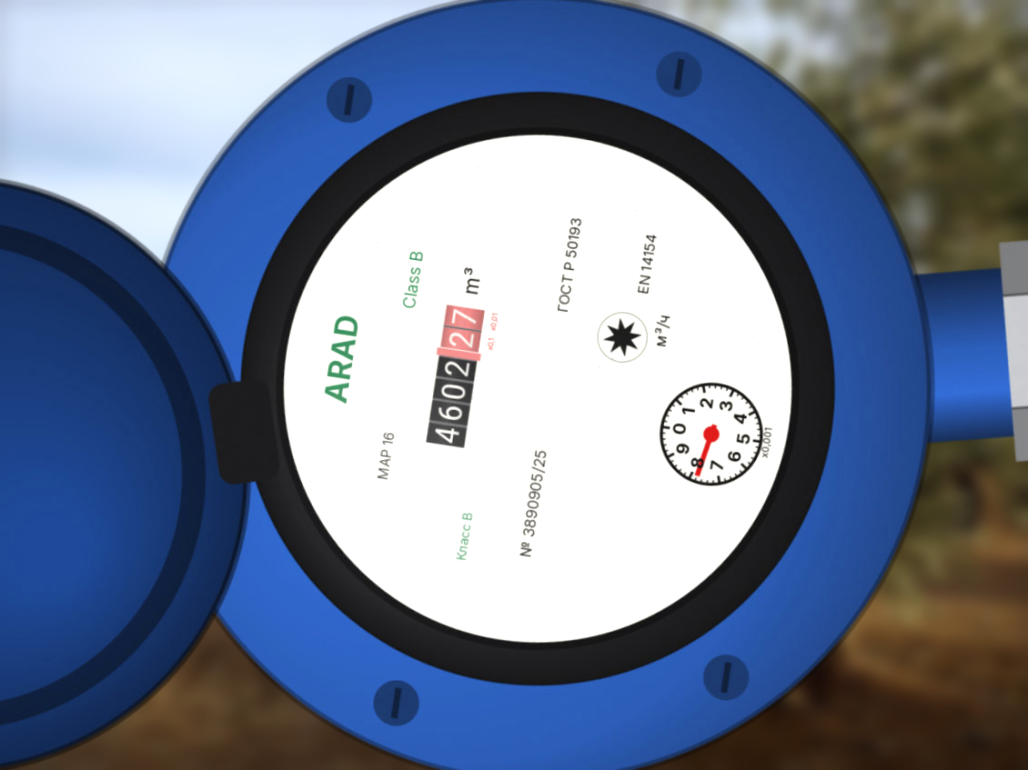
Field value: 4602.277
